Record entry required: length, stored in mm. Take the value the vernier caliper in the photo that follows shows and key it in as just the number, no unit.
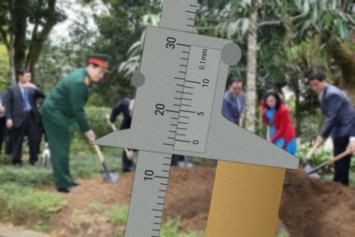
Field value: 15.8
